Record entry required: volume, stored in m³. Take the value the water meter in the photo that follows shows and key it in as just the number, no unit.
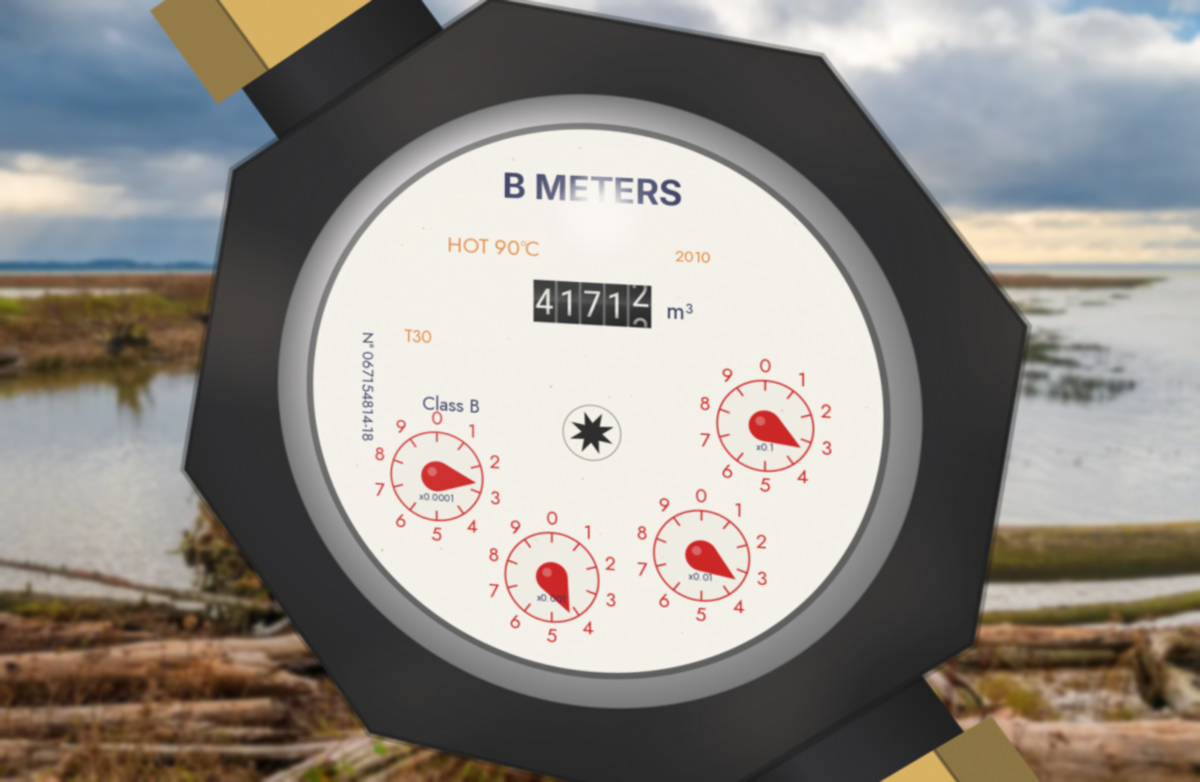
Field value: 41712.3342
